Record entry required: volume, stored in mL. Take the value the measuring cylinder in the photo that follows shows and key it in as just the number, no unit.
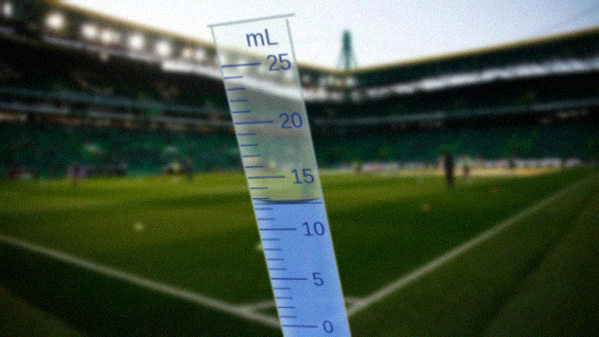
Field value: 12.5
